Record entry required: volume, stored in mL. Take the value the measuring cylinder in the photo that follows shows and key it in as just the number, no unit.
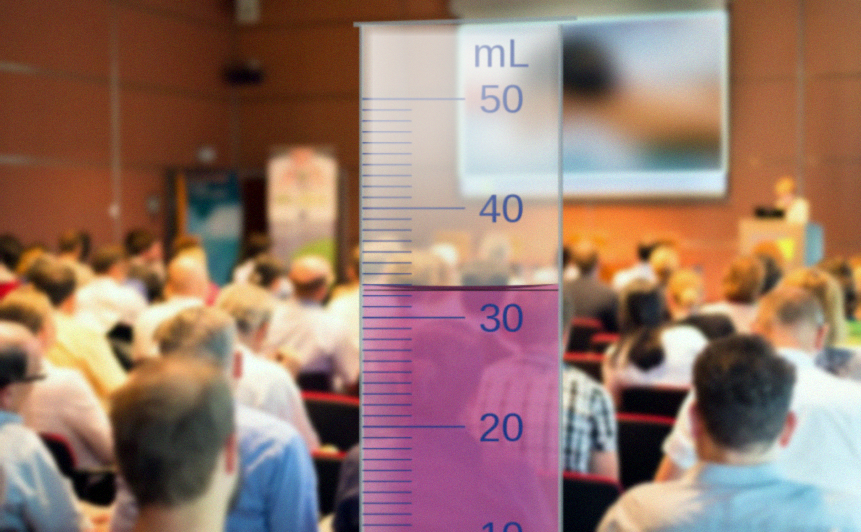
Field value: 32.5
